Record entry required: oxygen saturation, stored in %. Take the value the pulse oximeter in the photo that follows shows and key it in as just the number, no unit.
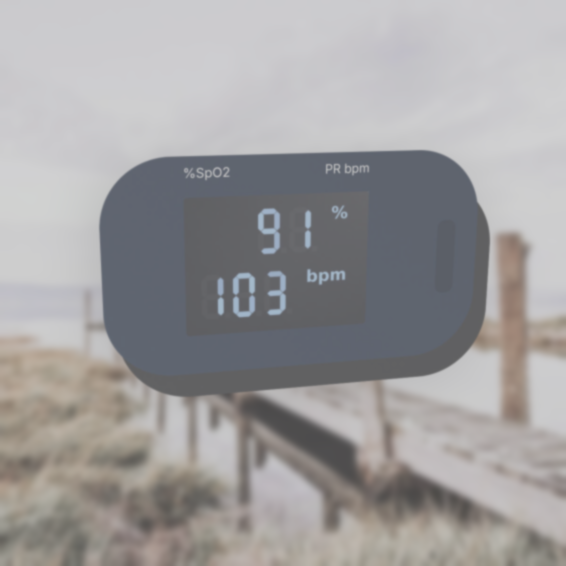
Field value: 91
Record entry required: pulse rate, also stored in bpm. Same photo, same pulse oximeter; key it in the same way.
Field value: 103
